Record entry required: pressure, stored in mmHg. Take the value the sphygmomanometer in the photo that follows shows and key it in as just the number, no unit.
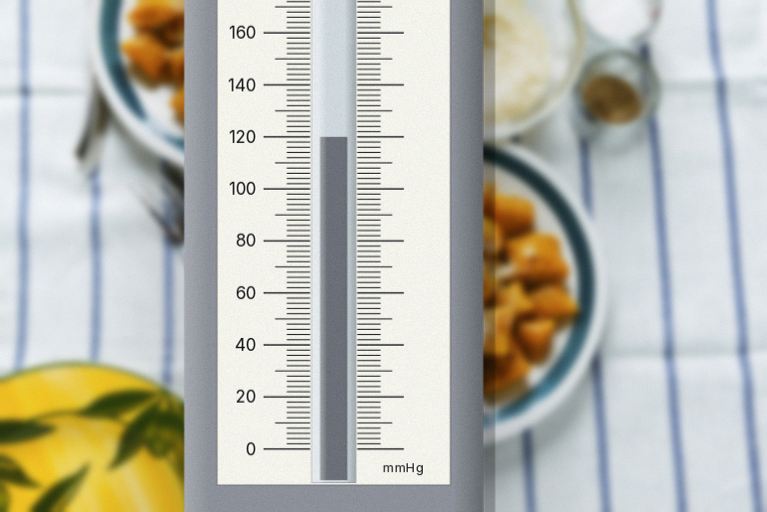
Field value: 120
